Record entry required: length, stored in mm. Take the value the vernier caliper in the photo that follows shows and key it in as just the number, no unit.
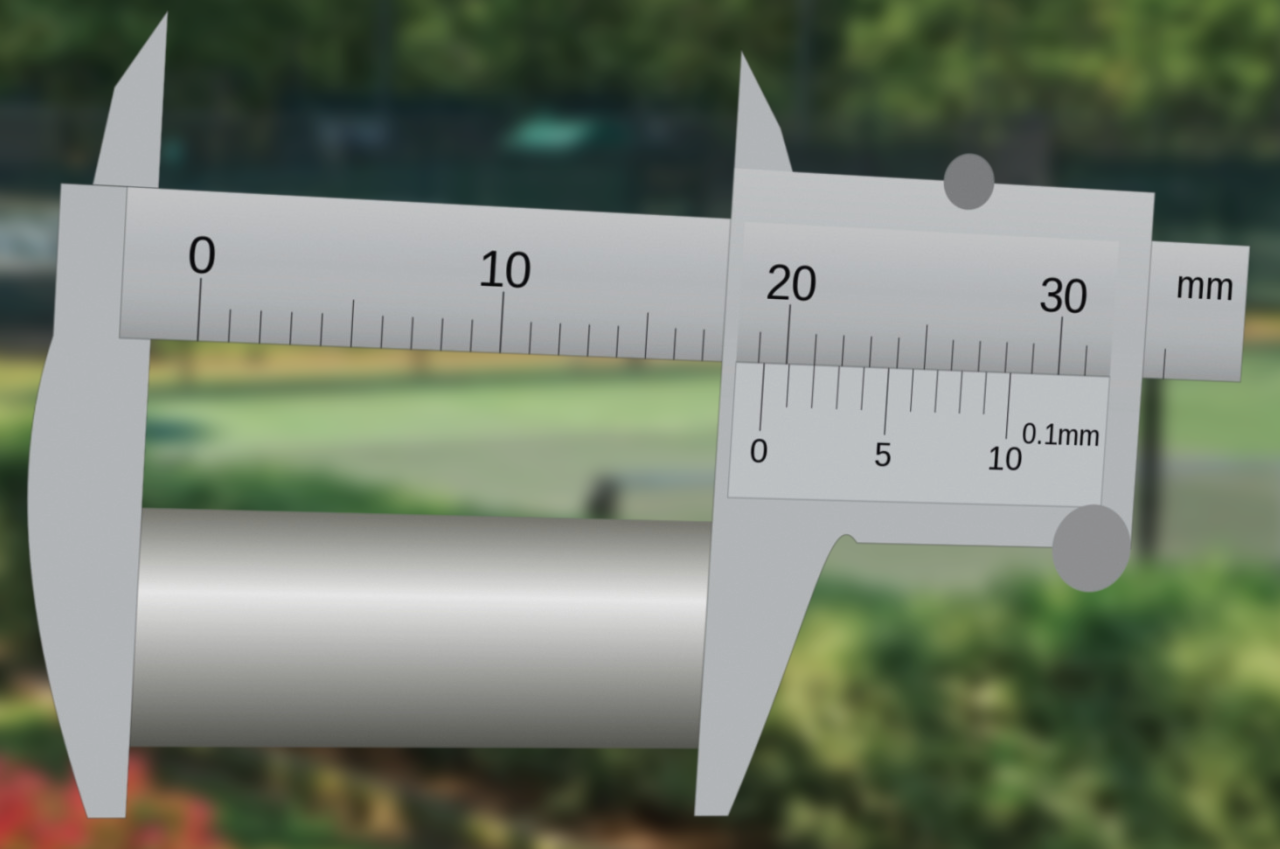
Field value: 19.2
